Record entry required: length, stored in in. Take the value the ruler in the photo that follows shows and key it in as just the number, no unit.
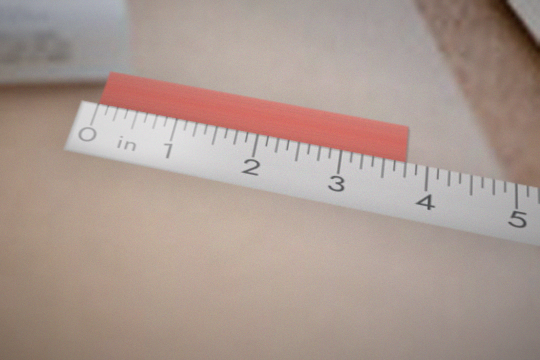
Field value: 3.75
